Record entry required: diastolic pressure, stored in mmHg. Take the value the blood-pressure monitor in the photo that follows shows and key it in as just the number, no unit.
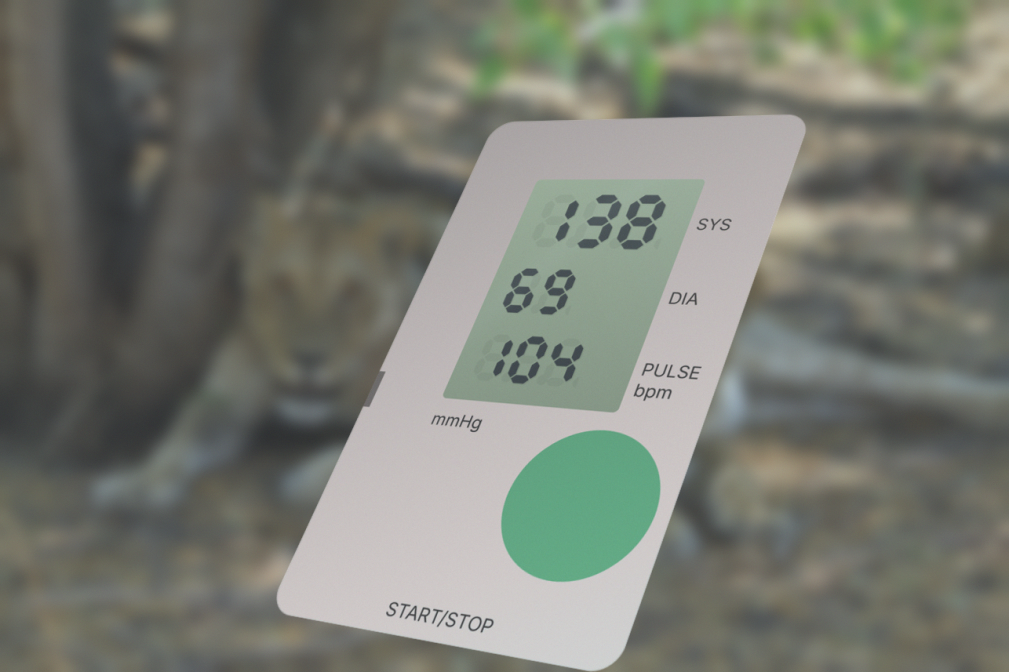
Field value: 69
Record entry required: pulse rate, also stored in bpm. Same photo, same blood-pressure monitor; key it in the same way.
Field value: 104
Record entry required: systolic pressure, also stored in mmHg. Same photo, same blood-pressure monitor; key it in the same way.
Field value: 138
